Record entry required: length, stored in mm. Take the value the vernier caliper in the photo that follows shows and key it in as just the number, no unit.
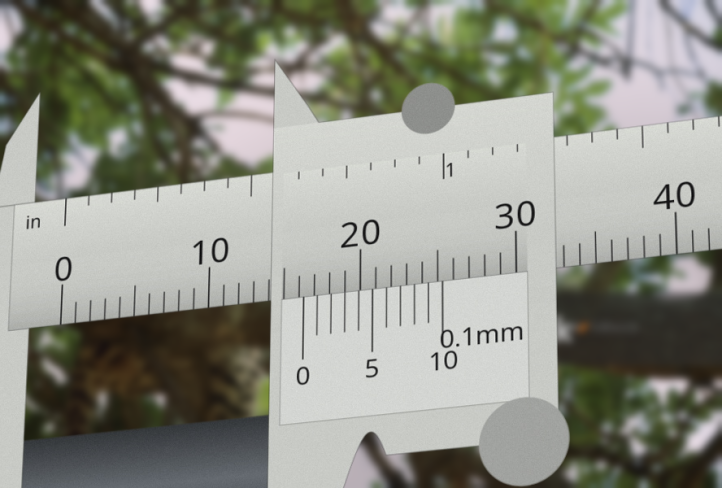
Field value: 16.3
